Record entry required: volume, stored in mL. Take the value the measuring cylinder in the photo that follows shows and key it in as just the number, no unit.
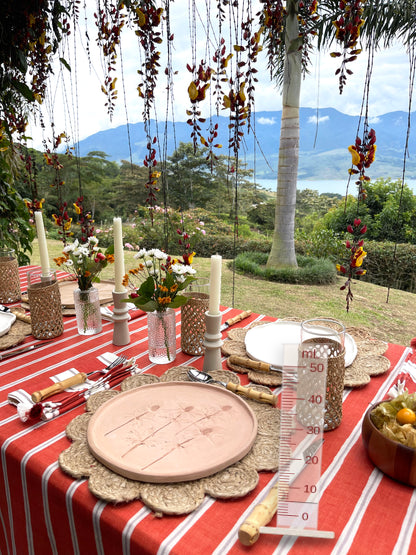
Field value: 5
